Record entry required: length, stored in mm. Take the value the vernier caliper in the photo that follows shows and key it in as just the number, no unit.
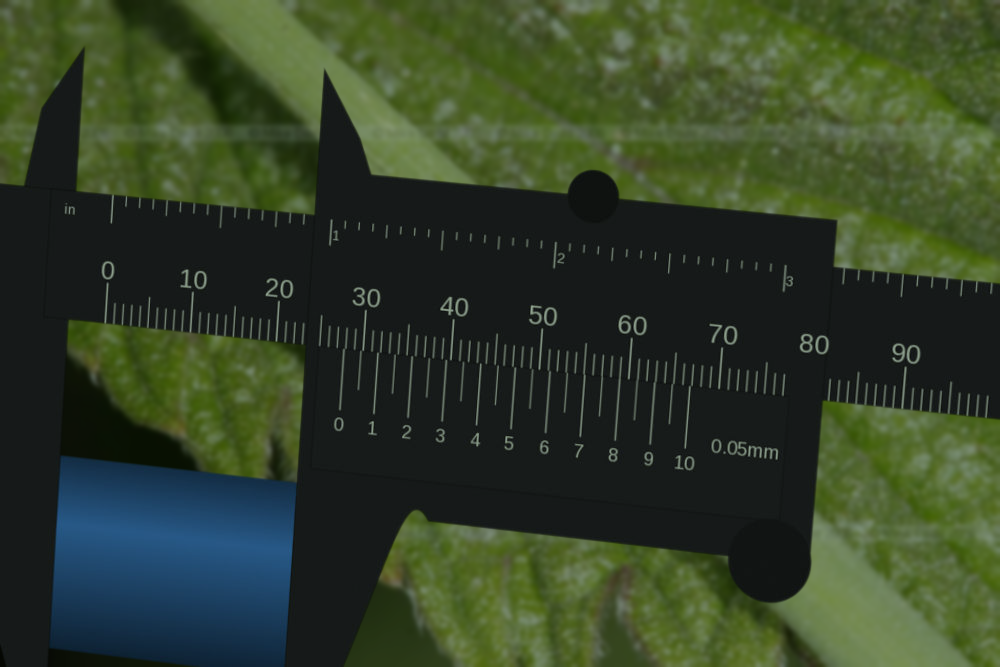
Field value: 27.8
